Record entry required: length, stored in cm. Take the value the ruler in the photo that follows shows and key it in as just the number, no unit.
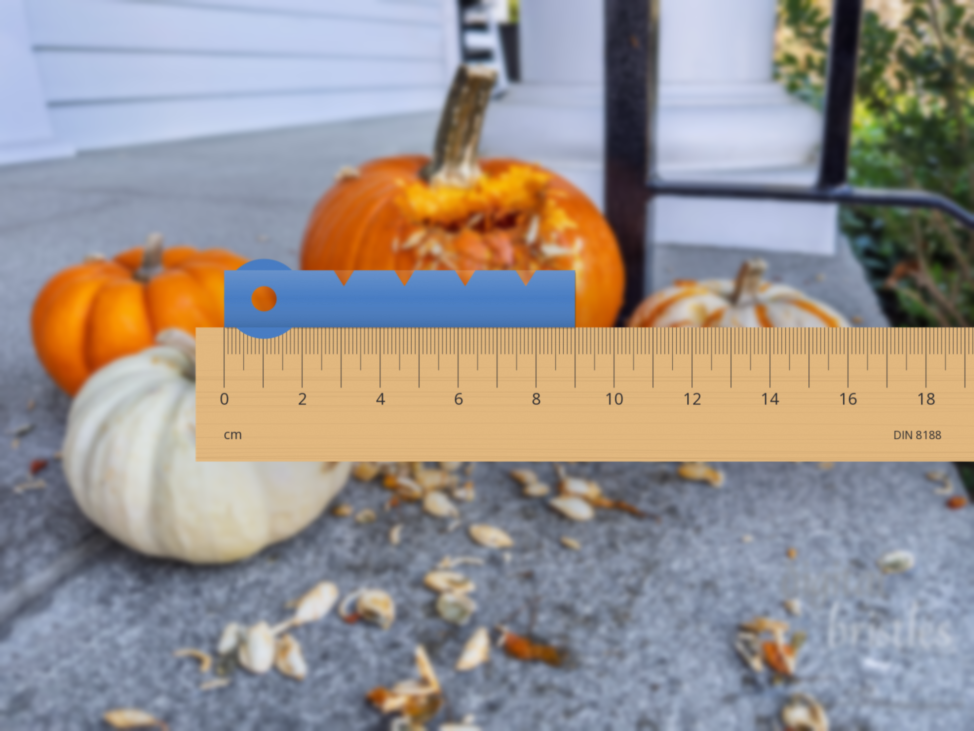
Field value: 9
